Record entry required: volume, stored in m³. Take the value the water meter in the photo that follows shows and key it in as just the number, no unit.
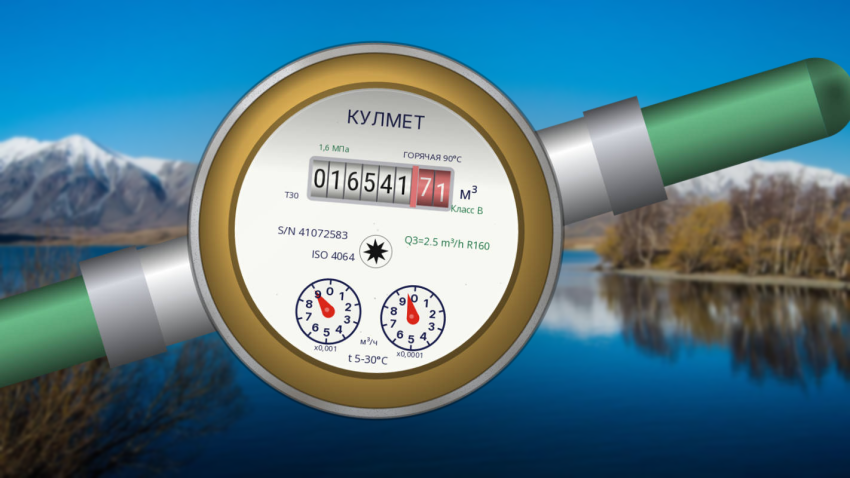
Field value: 16541.7089
